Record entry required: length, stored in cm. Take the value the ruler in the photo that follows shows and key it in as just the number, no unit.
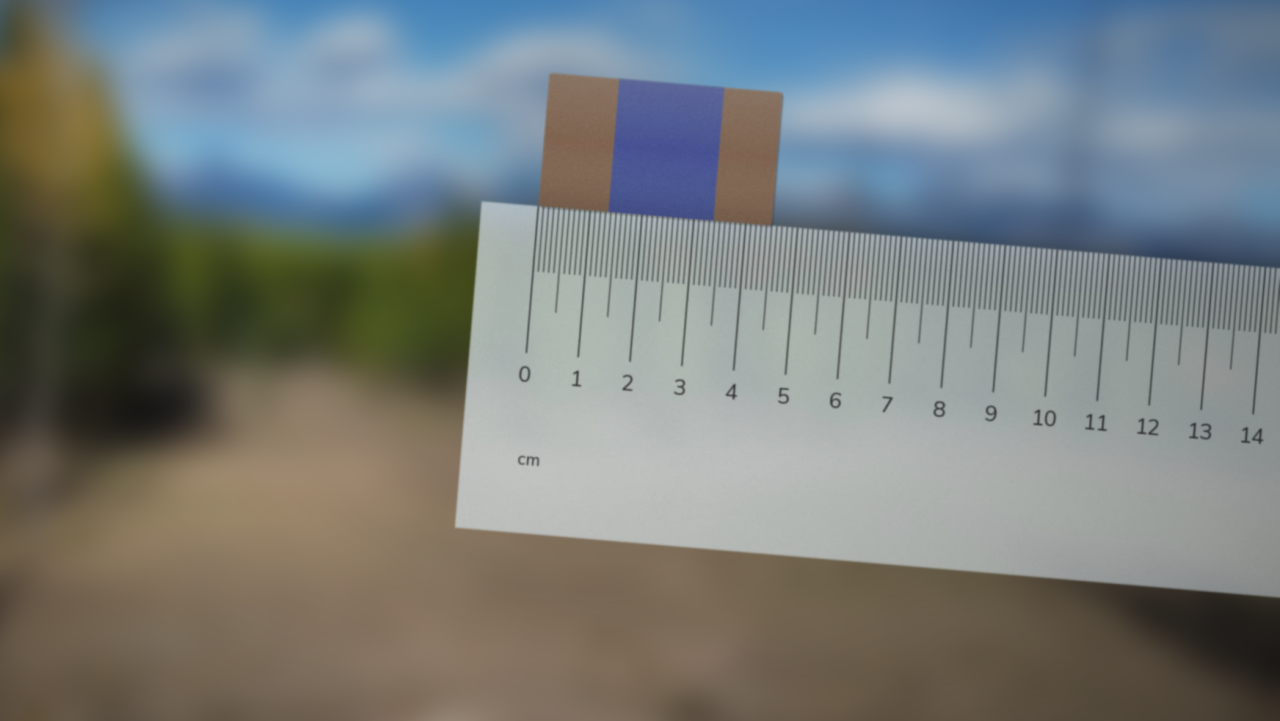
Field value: 4.5
